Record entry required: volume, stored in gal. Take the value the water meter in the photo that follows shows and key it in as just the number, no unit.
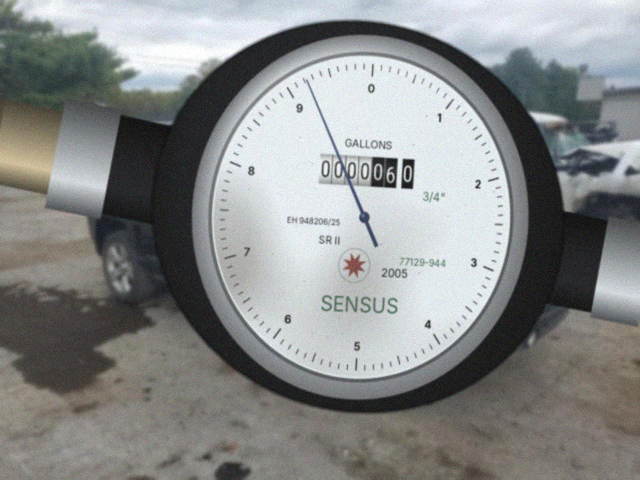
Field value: 59.2
